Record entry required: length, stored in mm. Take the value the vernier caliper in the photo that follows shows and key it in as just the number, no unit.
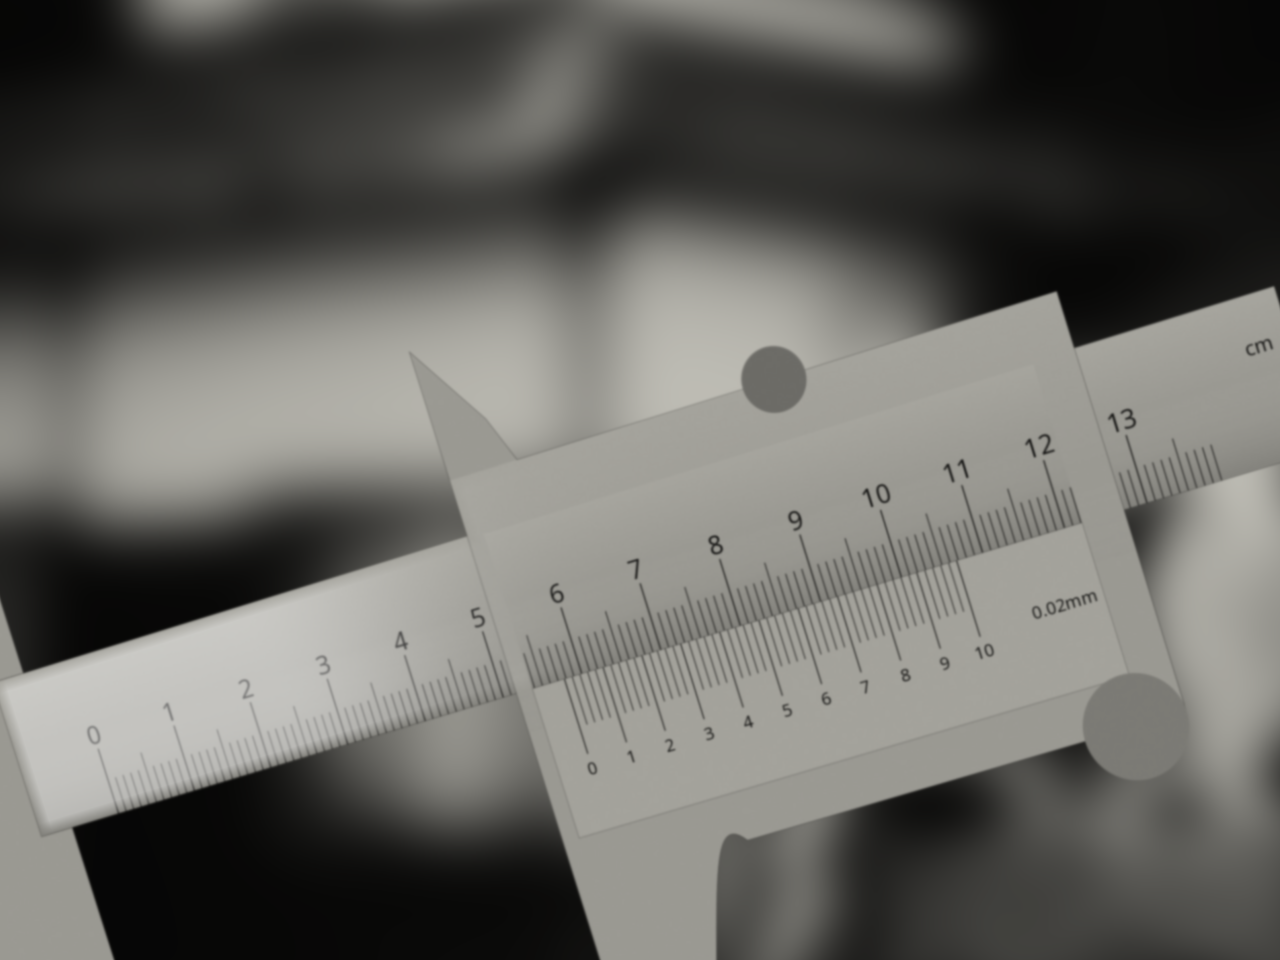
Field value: 57.8
